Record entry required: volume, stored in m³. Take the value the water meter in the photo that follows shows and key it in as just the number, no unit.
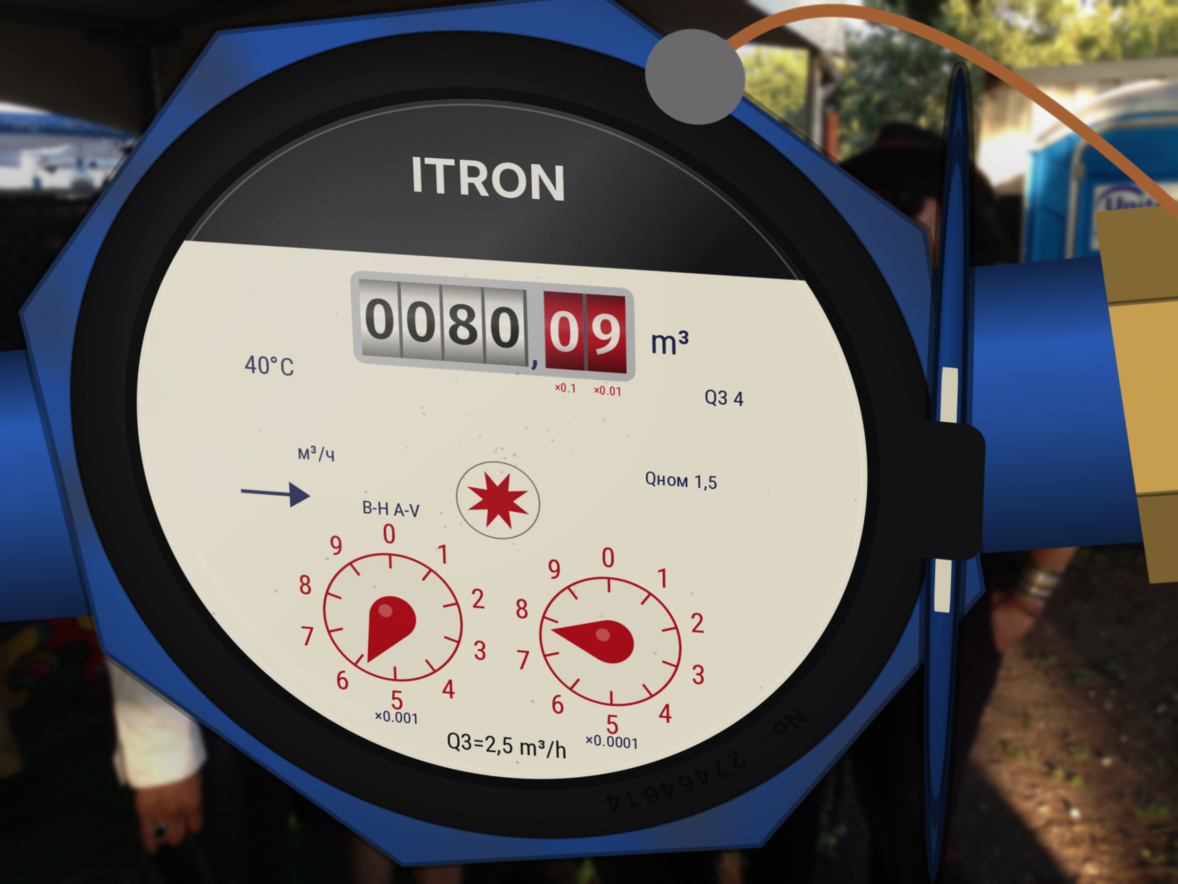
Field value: 80.0957
